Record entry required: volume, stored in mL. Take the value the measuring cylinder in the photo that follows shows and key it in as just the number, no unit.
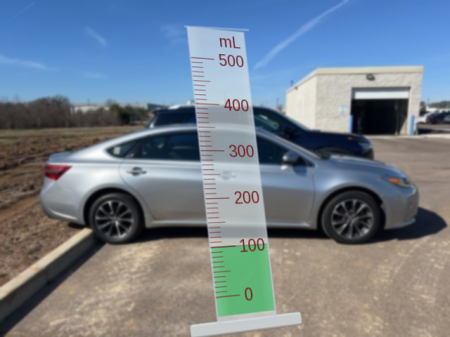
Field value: 100
